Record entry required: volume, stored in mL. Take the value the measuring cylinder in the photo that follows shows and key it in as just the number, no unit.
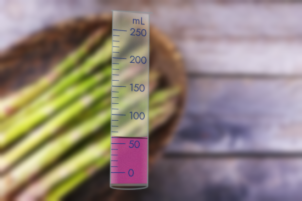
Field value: 60
